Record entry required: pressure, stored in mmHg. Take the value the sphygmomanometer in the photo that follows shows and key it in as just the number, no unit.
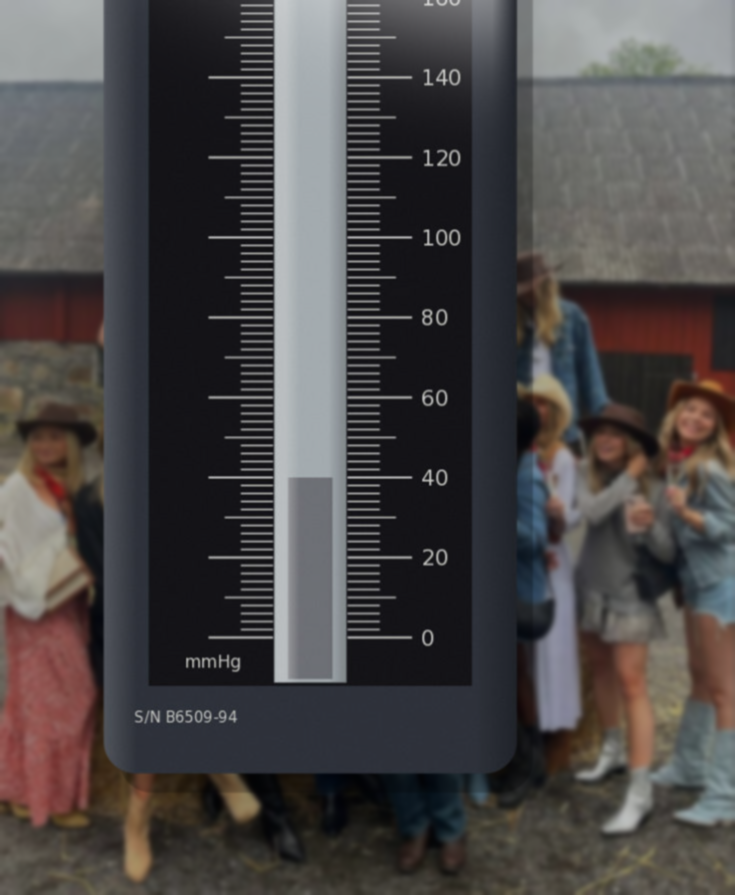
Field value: 40
